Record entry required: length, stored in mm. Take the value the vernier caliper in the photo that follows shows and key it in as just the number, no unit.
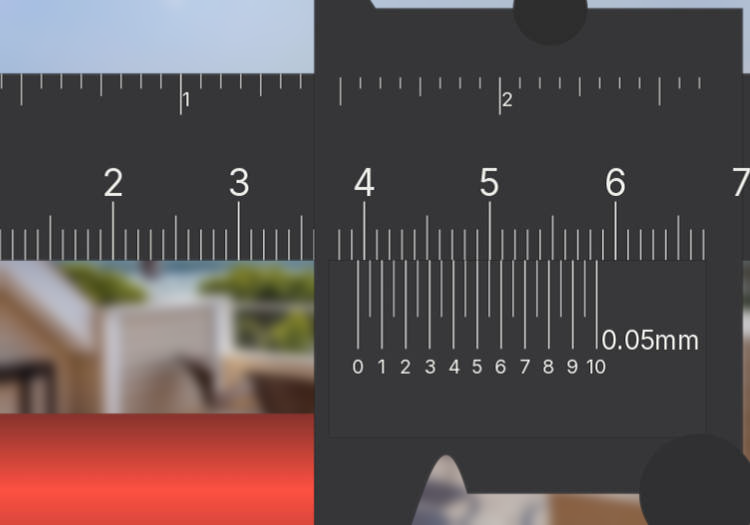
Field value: 39.5
